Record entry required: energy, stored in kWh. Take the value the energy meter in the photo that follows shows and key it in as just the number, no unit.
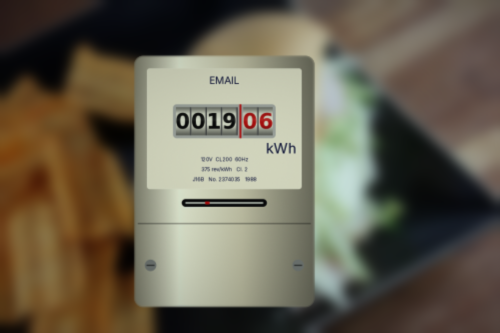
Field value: 19.06
